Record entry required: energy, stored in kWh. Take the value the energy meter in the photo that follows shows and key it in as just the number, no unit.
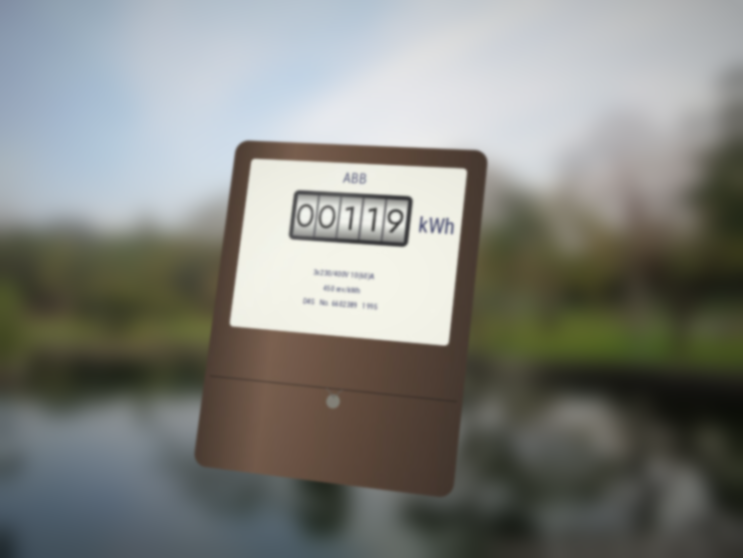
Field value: 119
